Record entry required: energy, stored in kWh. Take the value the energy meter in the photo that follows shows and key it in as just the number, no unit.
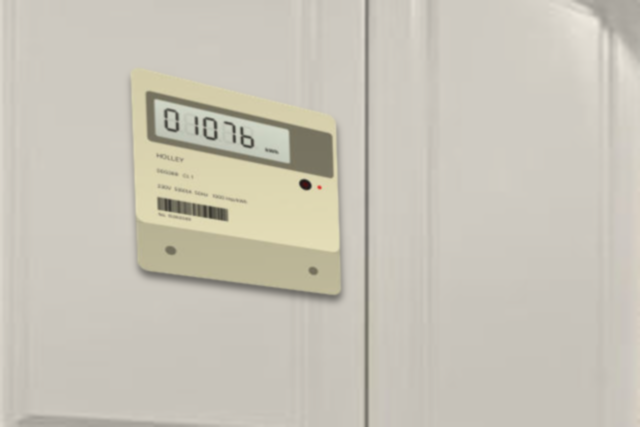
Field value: 1076
